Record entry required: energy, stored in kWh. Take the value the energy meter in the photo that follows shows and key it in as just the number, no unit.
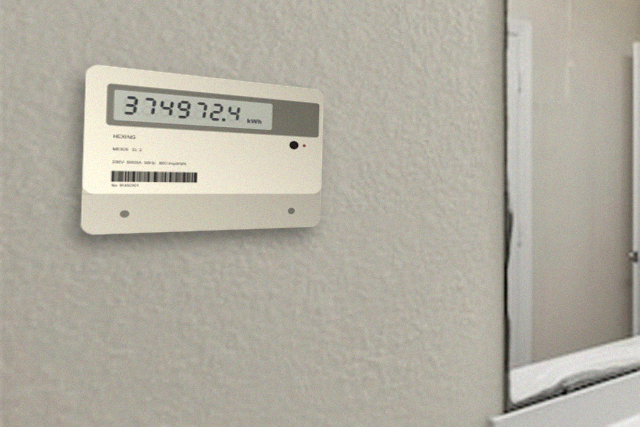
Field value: 374972.4
